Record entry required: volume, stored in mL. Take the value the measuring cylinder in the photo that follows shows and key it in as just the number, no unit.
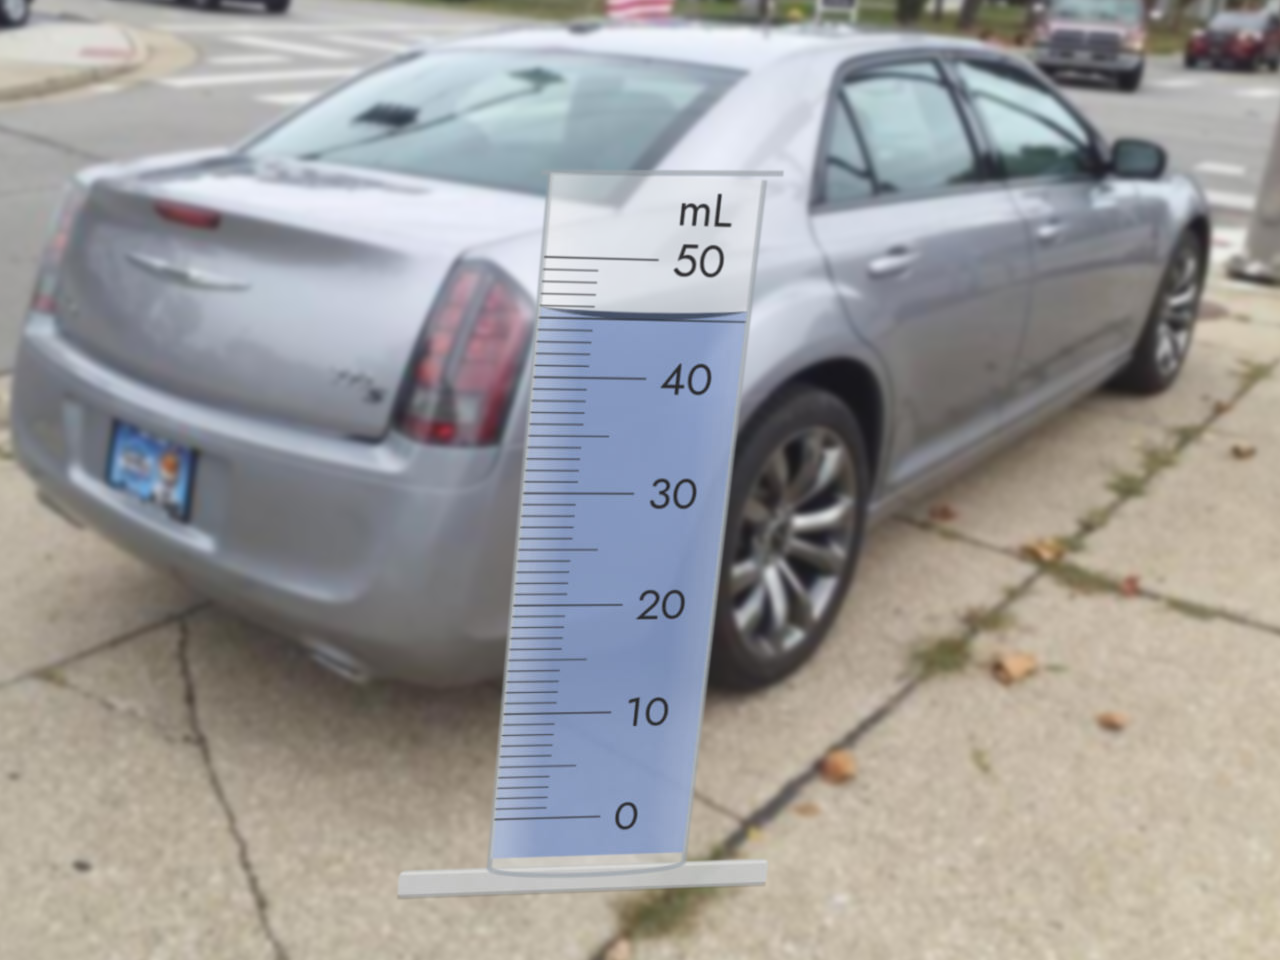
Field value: 45
